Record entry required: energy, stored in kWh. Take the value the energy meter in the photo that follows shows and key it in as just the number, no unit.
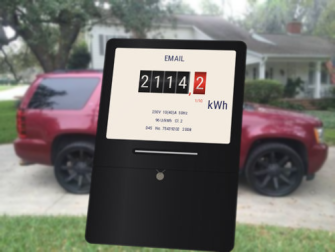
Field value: 2114.2
